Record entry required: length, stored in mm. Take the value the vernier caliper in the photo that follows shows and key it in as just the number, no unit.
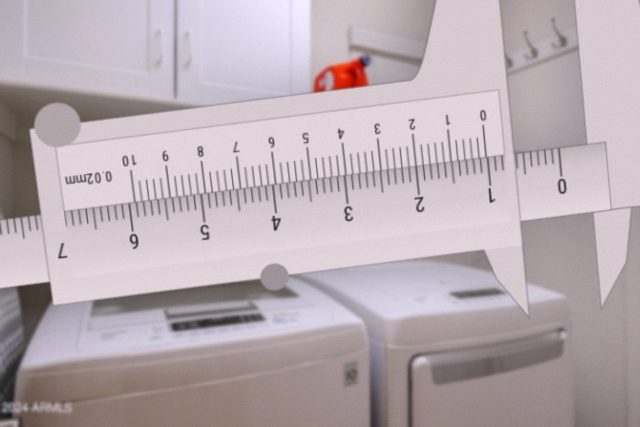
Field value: 10.2
